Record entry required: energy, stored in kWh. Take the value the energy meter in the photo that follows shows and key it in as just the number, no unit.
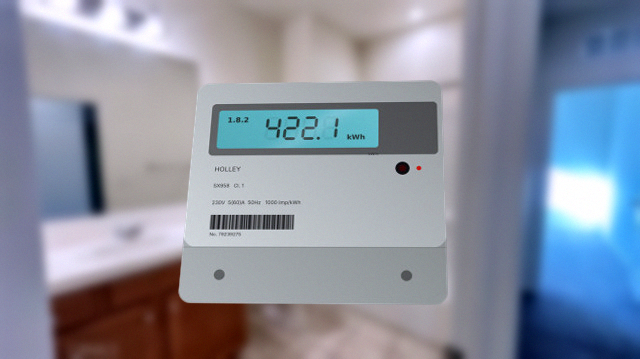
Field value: 422.1
